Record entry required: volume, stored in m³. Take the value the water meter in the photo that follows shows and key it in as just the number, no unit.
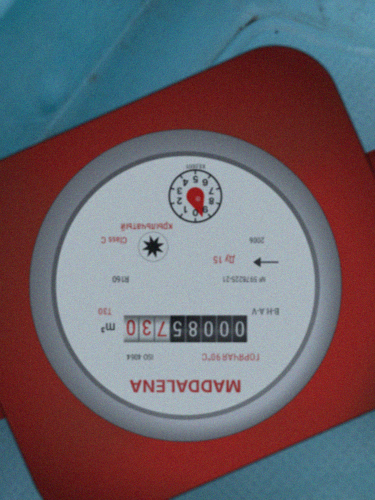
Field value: 85.7299
